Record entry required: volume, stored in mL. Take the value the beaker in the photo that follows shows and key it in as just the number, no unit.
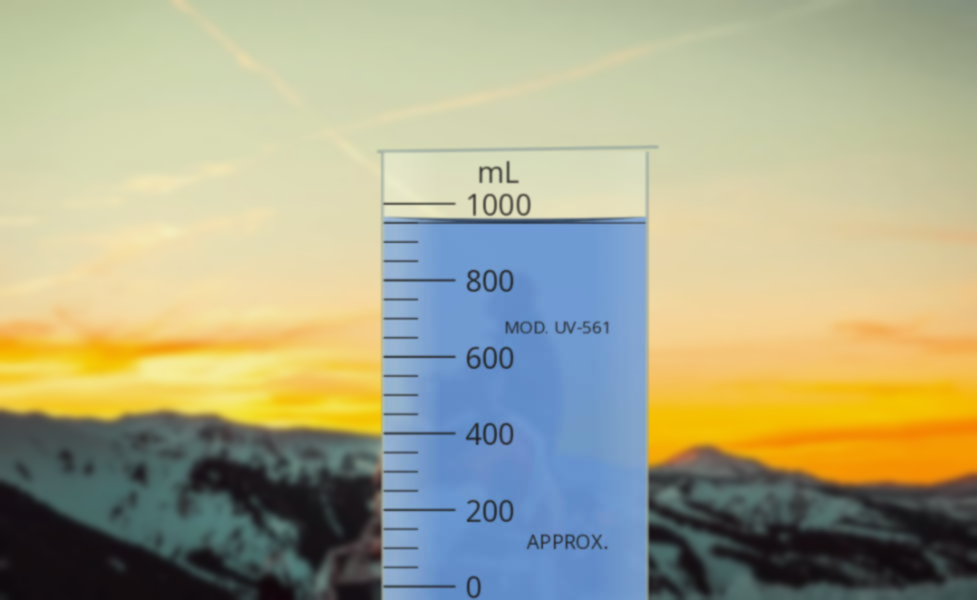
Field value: 950
